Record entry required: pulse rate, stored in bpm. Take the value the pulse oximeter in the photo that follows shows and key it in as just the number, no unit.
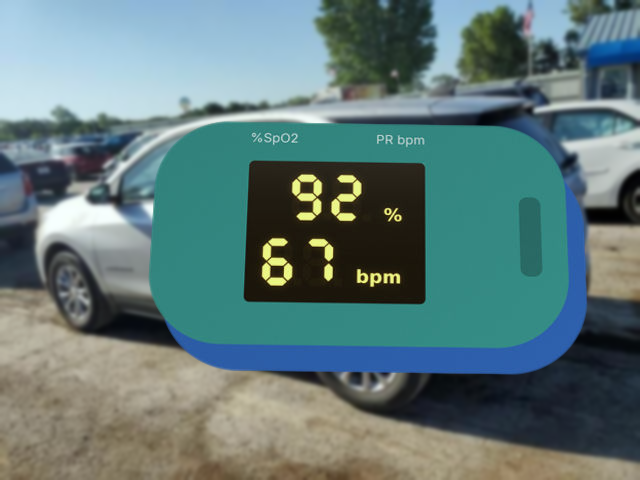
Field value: 67
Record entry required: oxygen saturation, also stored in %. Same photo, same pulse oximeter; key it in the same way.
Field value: 92
